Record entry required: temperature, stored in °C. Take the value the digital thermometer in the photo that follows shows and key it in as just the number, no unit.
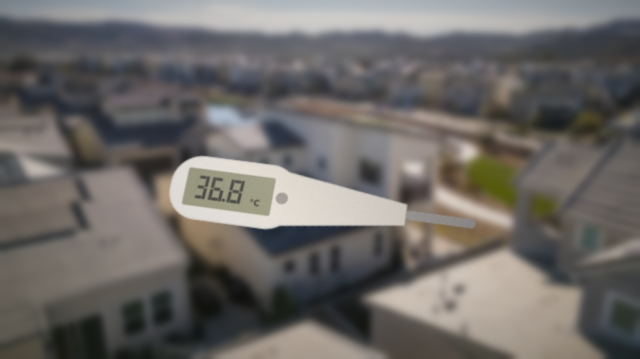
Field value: 36.8
